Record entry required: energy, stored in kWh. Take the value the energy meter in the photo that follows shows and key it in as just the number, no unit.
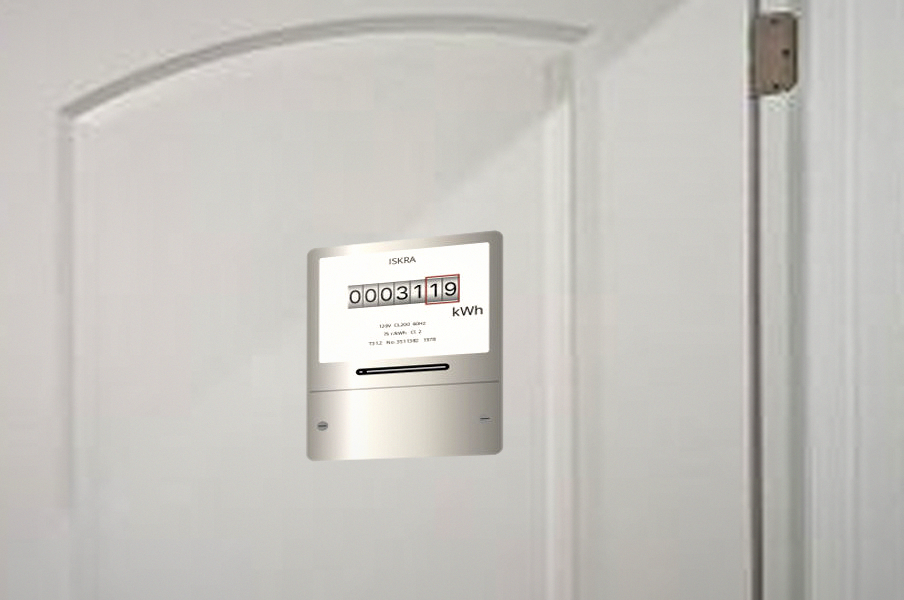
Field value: 31.19
